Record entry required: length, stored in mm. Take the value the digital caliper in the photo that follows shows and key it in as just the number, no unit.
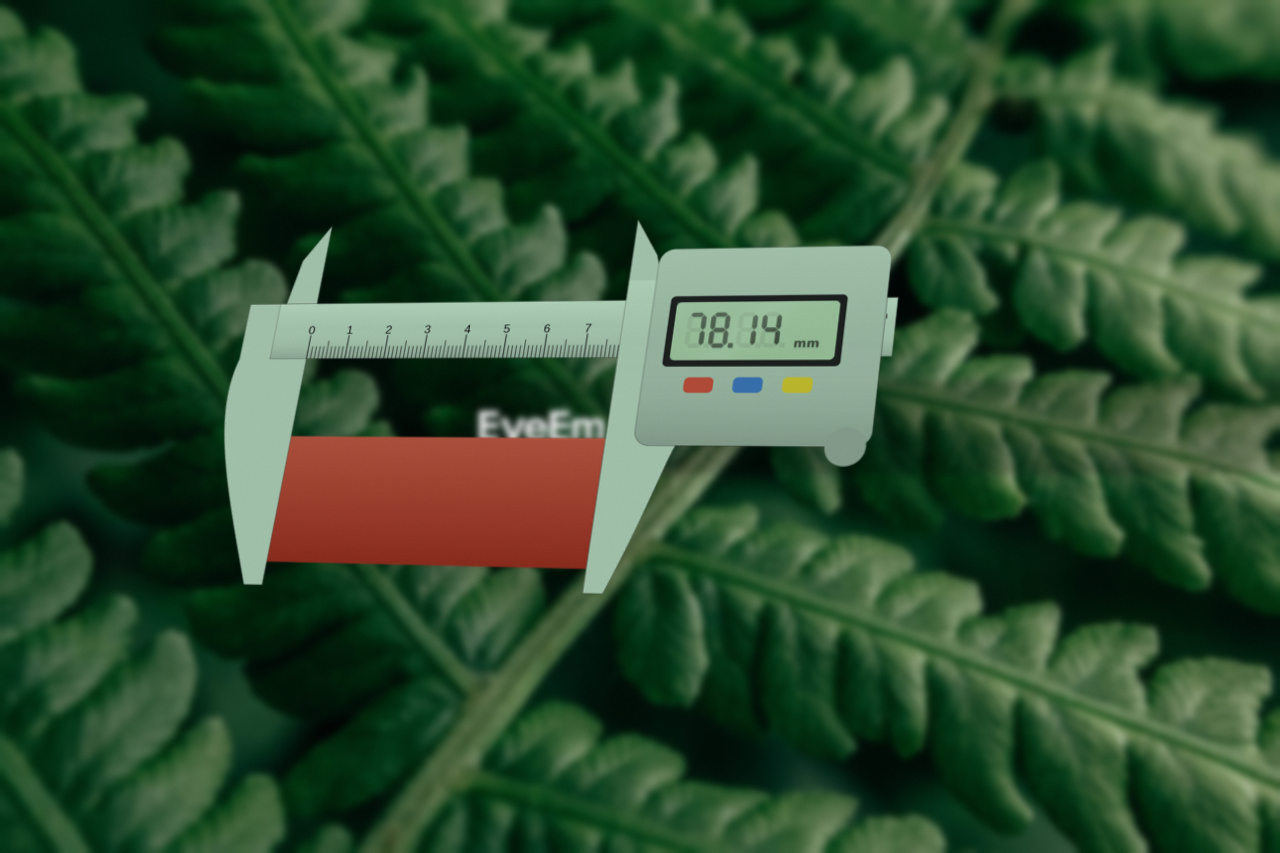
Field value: 78.14
